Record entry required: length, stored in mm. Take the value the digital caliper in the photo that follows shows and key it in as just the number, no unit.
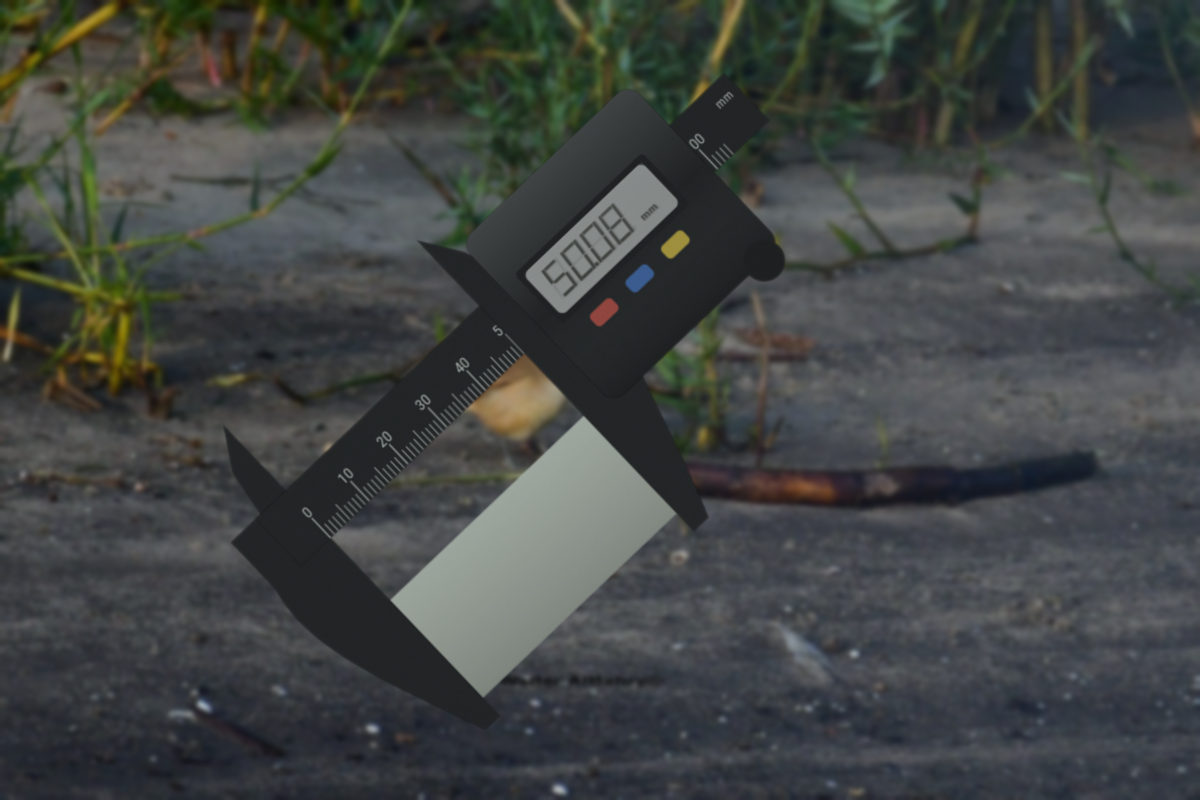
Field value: 50.08
